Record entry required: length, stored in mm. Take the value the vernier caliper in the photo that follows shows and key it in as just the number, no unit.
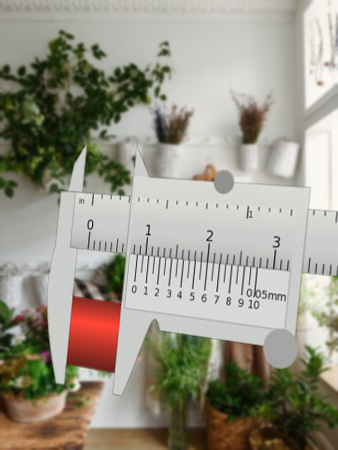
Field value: 8.6
